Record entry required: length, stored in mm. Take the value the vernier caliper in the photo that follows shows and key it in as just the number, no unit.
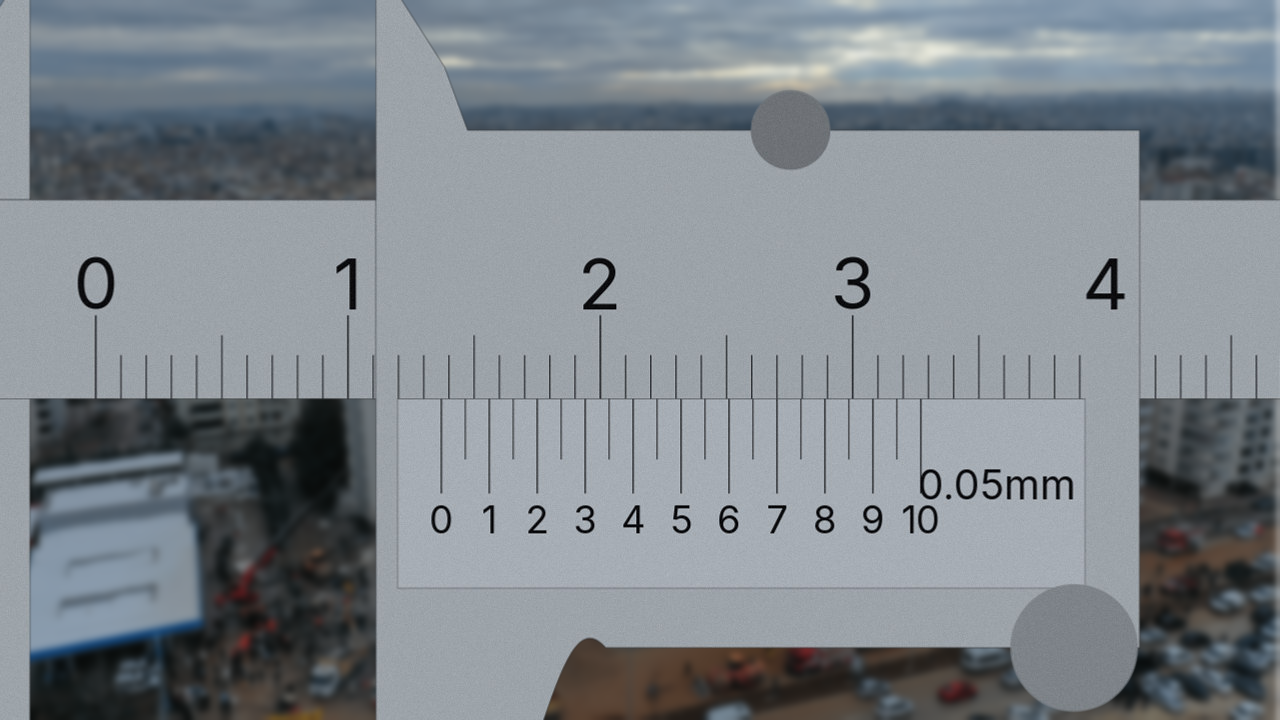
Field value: 13.70
